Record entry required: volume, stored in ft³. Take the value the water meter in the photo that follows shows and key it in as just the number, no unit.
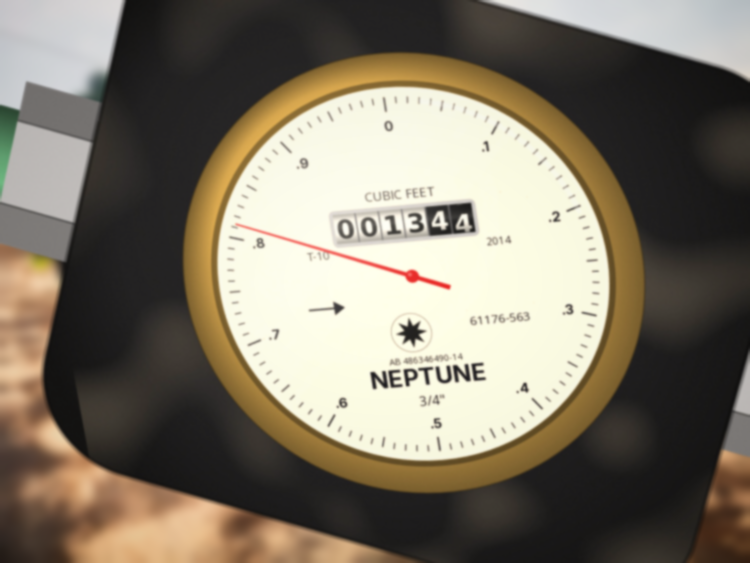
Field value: 1343.81
